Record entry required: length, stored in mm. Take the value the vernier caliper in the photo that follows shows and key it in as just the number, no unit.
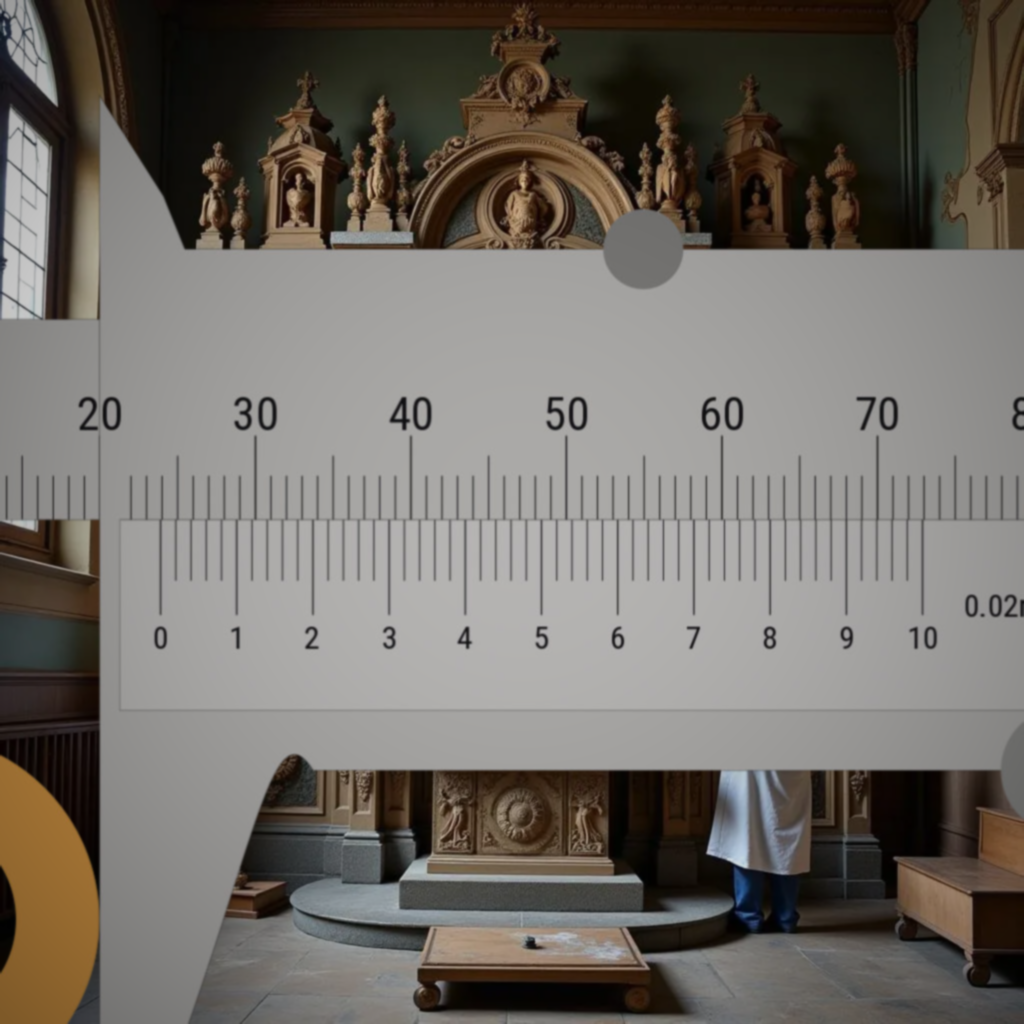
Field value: 23.9
